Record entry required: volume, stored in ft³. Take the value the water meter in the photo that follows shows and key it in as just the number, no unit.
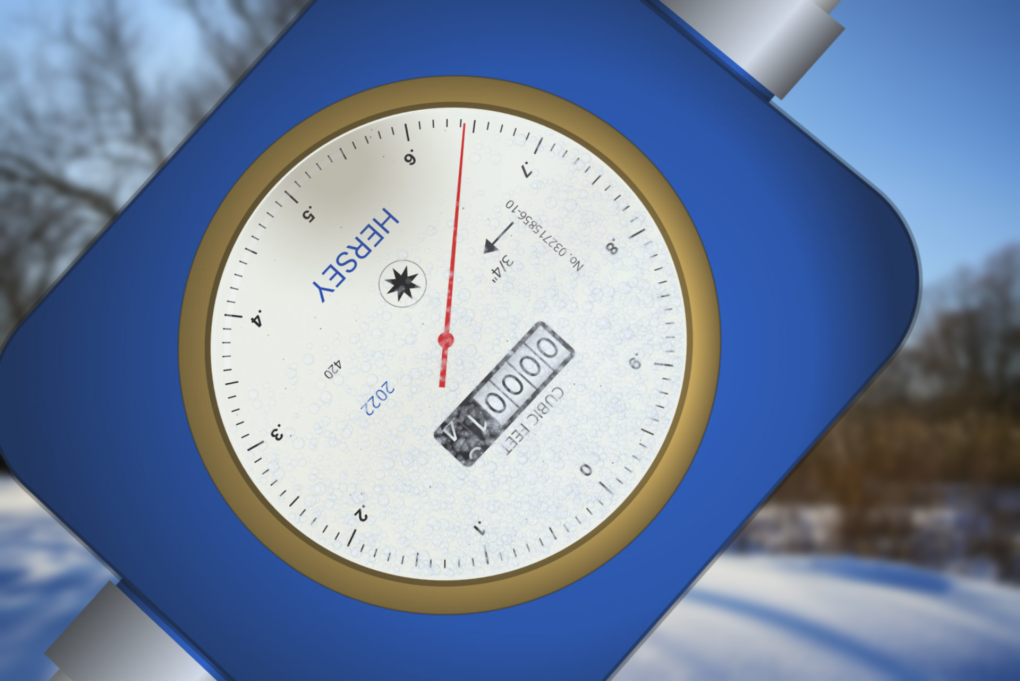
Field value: 13.64
